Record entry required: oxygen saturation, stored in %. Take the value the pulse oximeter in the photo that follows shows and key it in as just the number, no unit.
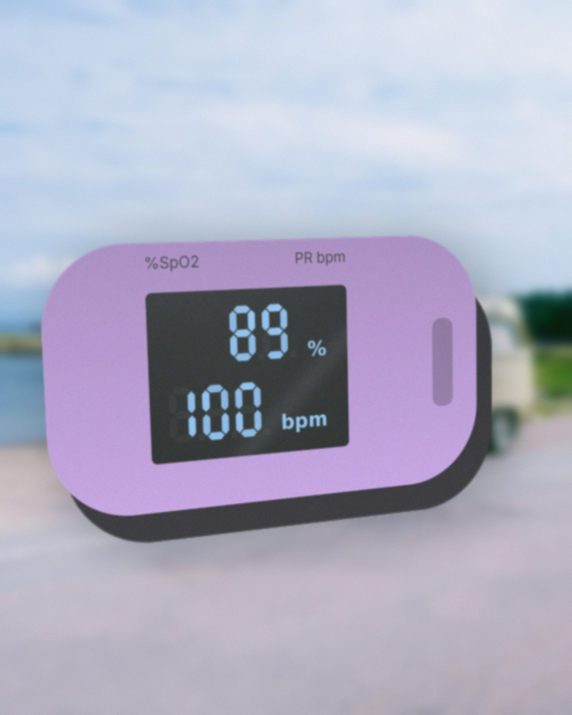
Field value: 89
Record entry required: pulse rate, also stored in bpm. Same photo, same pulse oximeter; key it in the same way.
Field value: 100
